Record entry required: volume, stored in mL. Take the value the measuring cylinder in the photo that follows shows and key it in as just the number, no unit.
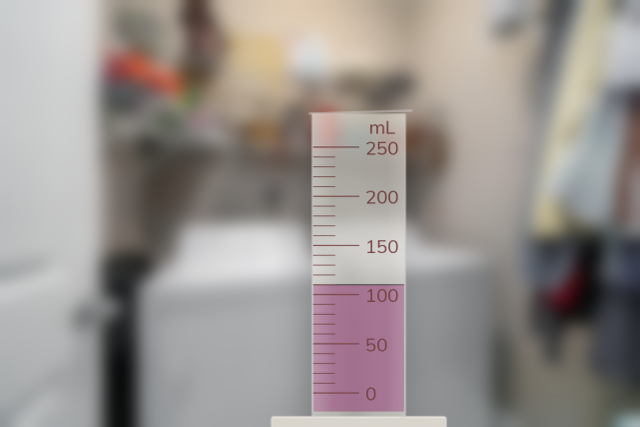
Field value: 110
